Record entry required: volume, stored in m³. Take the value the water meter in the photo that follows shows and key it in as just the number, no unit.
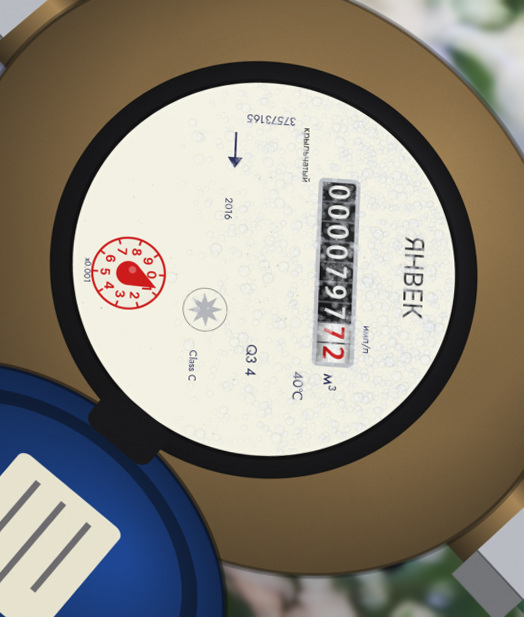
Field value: 797.720
